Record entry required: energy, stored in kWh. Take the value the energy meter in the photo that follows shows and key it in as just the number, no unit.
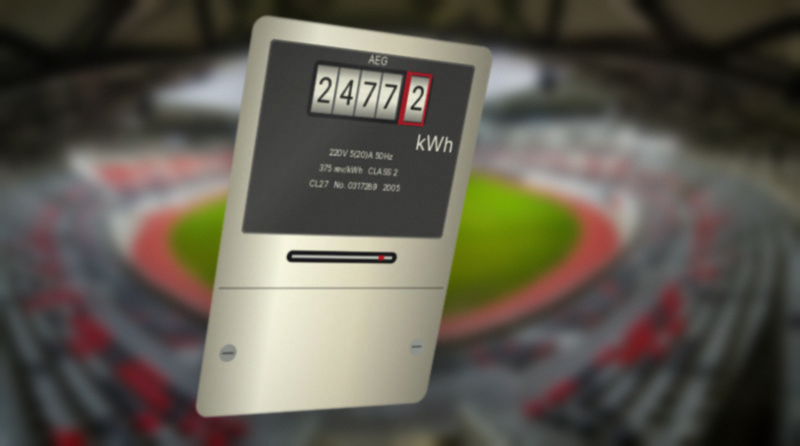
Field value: 2477.2
